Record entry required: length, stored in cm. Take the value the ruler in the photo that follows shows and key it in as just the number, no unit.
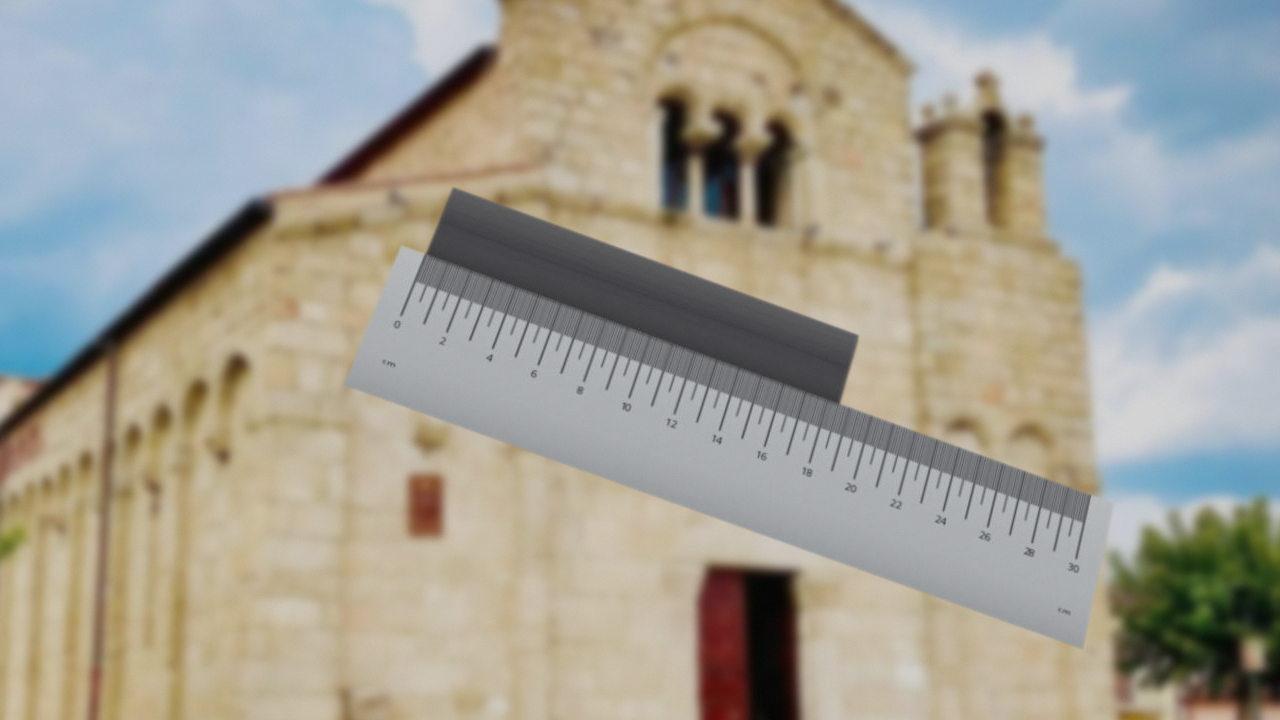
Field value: 18.5
